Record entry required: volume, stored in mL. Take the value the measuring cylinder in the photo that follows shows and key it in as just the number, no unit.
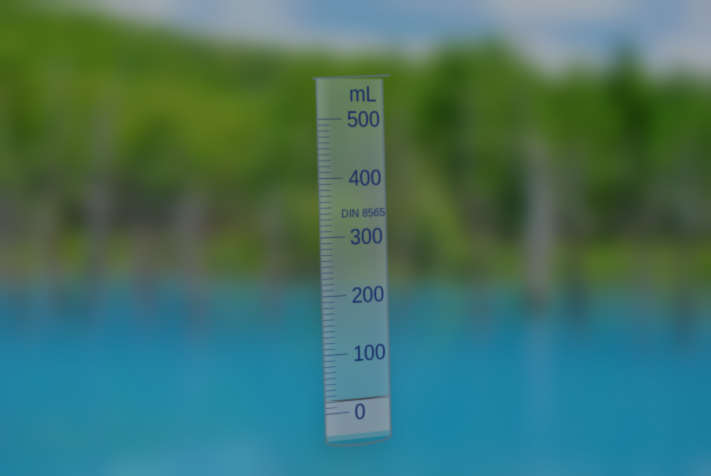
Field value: 20
